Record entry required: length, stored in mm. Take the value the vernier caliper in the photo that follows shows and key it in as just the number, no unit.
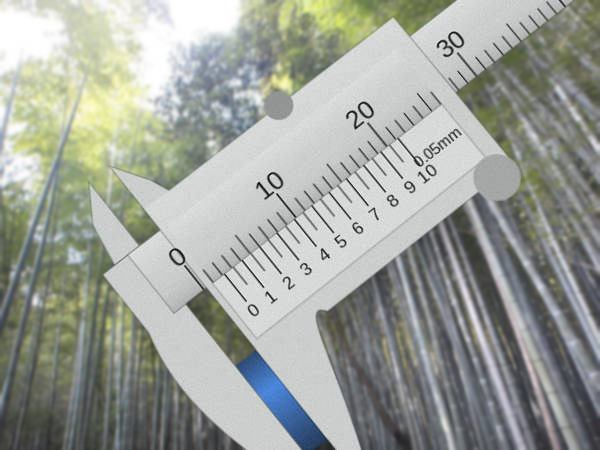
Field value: 2.2
